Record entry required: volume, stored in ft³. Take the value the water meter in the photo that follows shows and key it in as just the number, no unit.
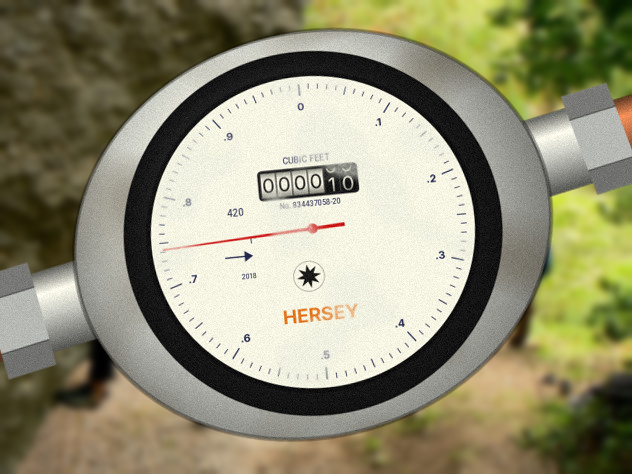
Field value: 9.74
